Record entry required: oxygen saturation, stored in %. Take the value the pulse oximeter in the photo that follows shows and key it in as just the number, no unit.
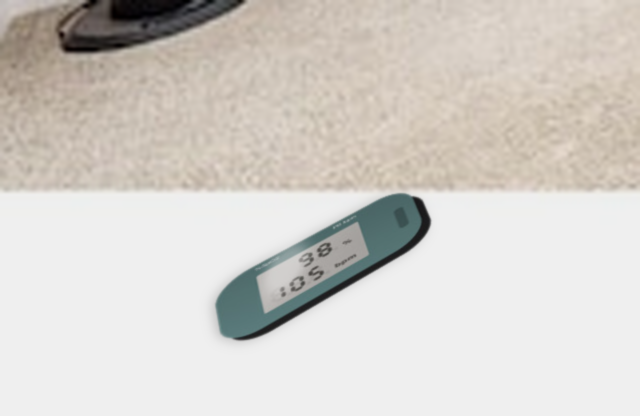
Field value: 98
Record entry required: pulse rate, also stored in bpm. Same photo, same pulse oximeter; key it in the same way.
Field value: 105
